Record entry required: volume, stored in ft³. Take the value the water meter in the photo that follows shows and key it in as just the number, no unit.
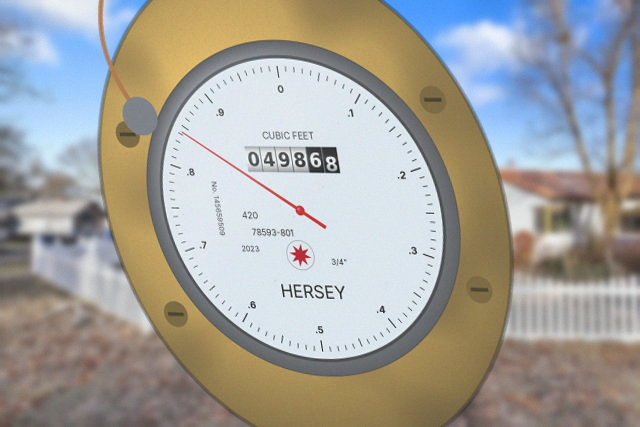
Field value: 49867.84
